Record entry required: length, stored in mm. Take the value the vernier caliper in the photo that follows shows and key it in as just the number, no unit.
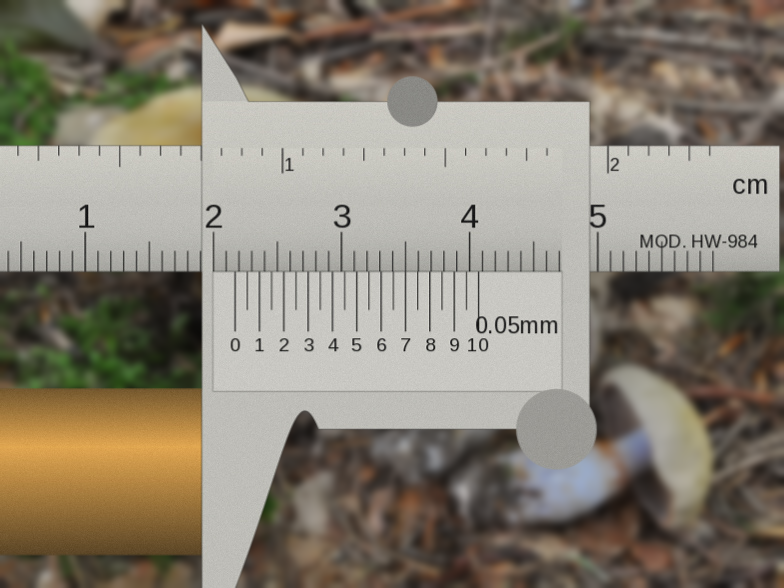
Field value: 21.7
